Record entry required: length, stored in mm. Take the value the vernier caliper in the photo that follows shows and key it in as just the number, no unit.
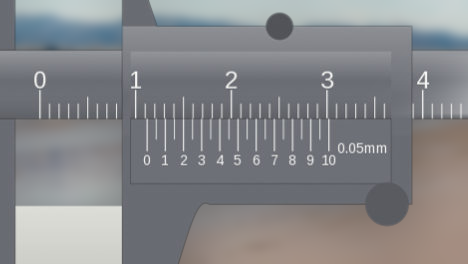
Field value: 11.2
